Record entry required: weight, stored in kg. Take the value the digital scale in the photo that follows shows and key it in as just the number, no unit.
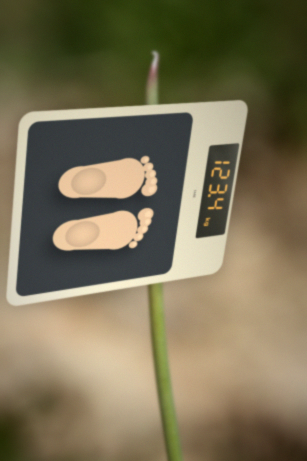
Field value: 123.4
